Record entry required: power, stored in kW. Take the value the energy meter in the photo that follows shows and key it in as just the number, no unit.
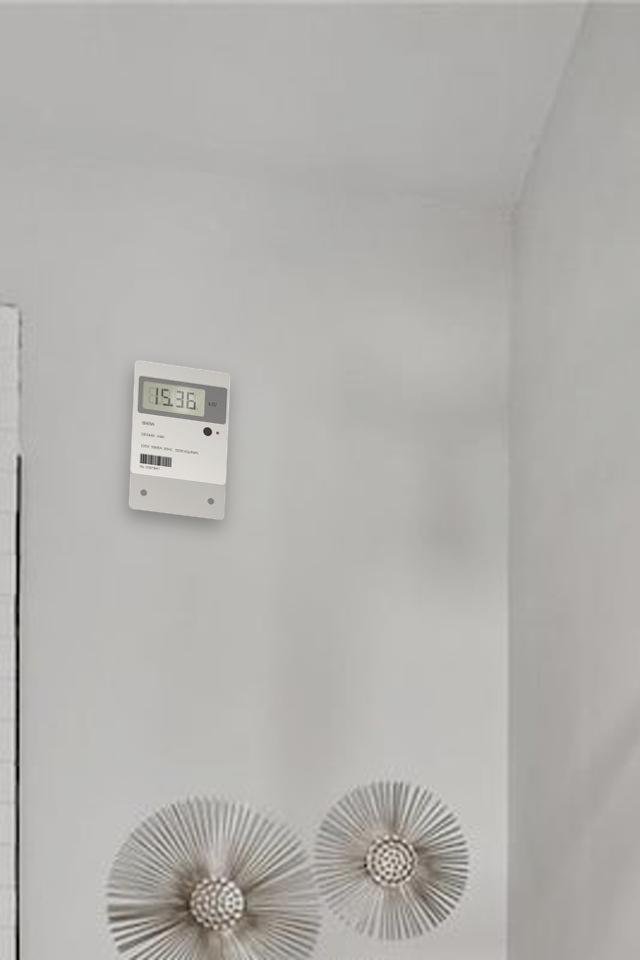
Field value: 15.36
